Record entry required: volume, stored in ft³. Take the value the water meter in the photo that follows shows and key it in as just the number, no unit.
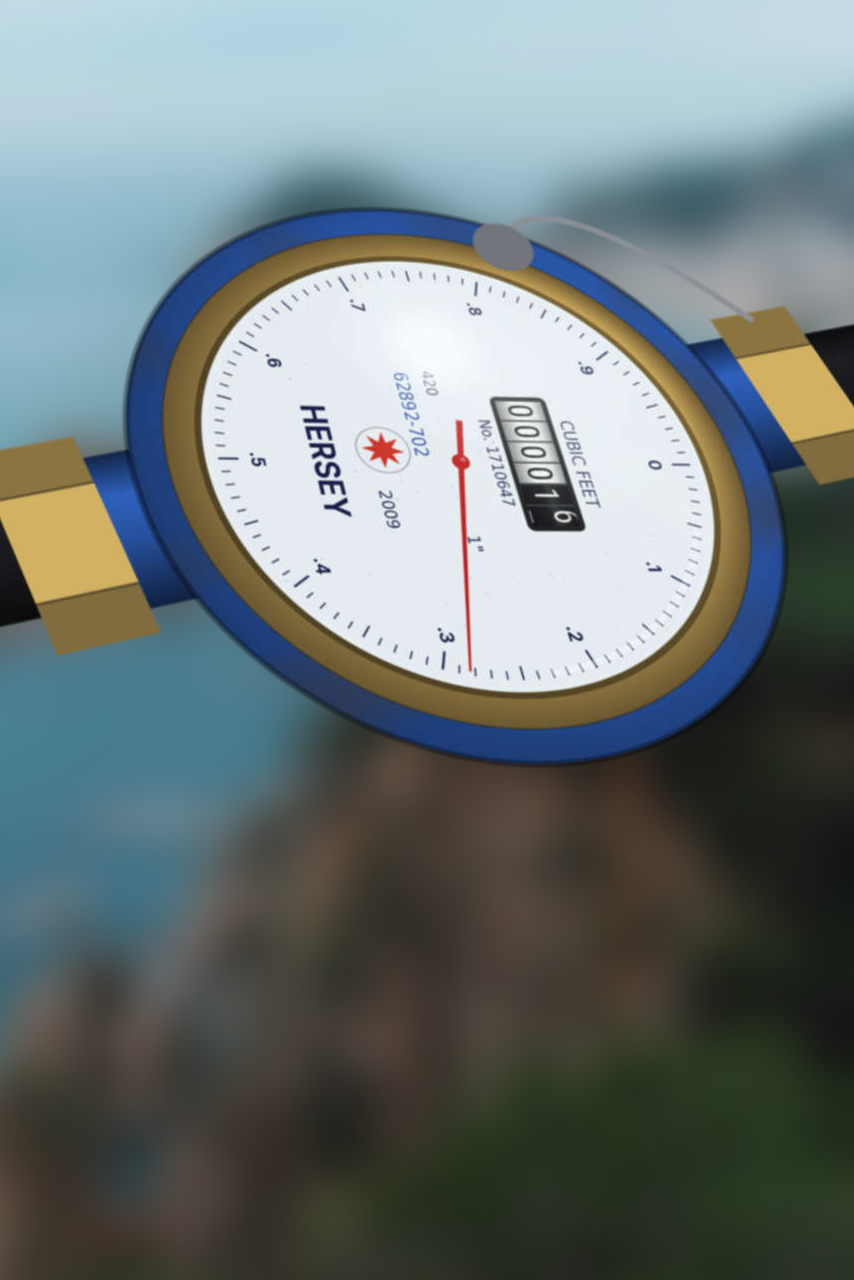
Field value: 16.28
